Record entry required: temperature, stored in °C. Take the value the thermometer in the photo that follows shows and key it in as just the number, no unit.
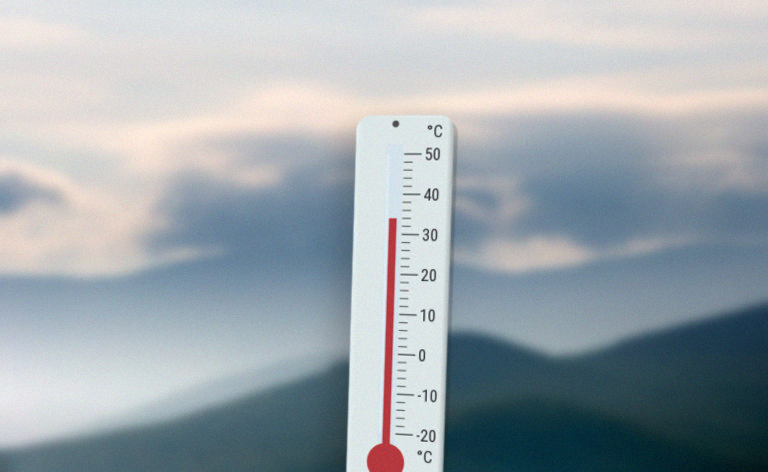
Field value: 34
